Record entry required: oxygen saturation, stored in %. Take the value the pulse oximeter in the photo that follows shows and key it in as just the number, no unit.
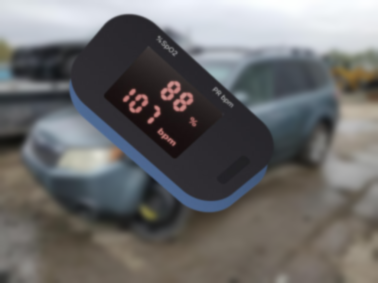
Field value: 88
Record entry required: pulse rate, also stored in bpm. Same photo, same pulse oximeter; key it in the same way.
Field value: 107
